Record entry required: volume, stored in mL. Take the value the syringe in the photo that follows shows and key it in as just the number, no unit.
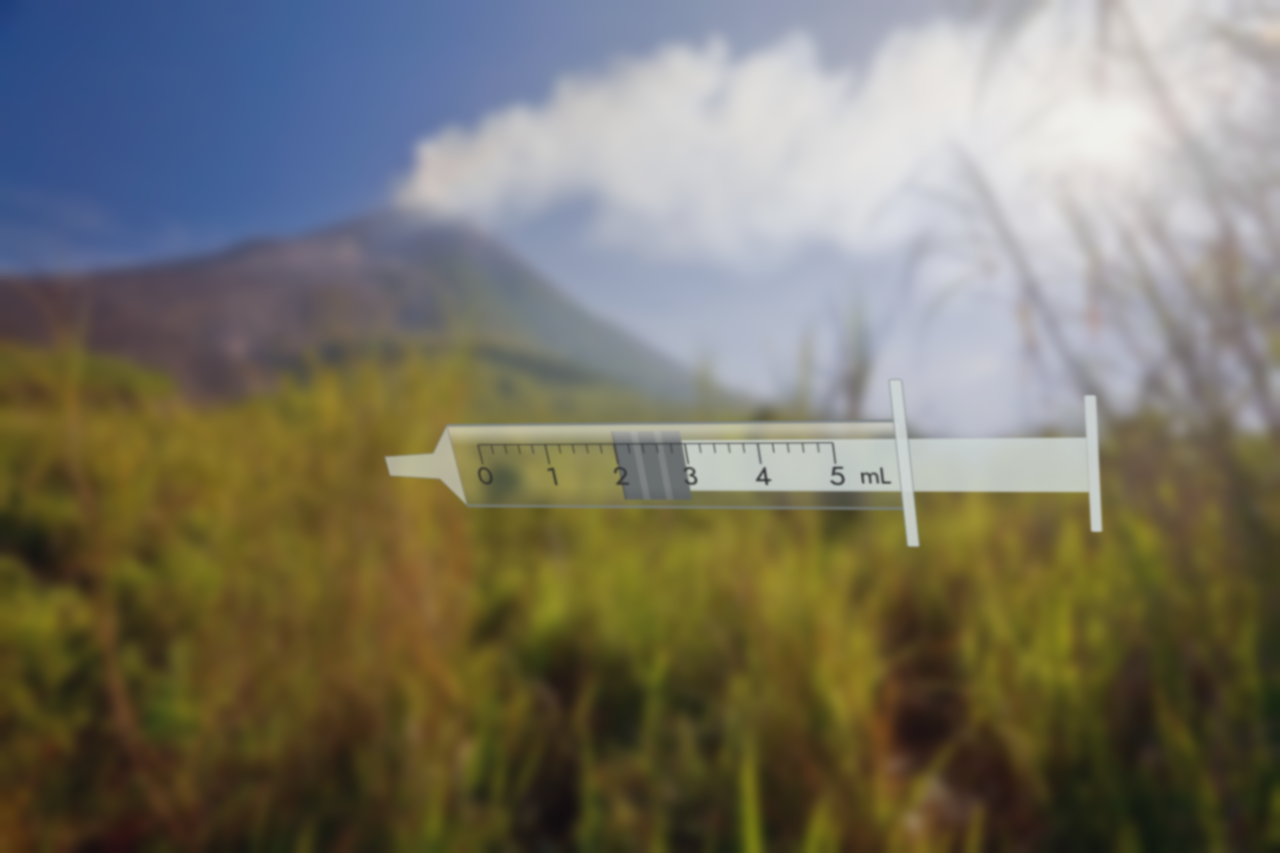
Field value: 2
